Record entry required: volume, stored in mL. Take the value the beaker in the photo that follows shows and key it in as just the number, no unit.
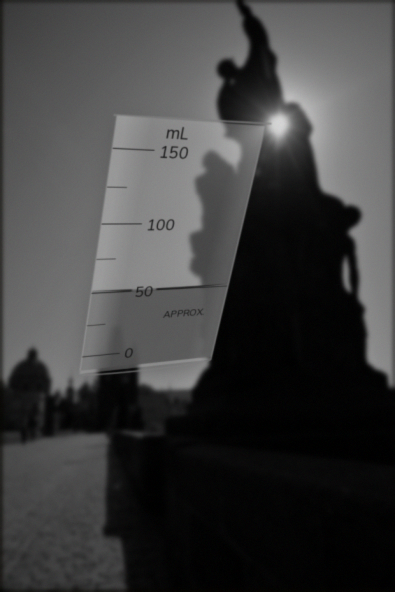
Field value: 50
